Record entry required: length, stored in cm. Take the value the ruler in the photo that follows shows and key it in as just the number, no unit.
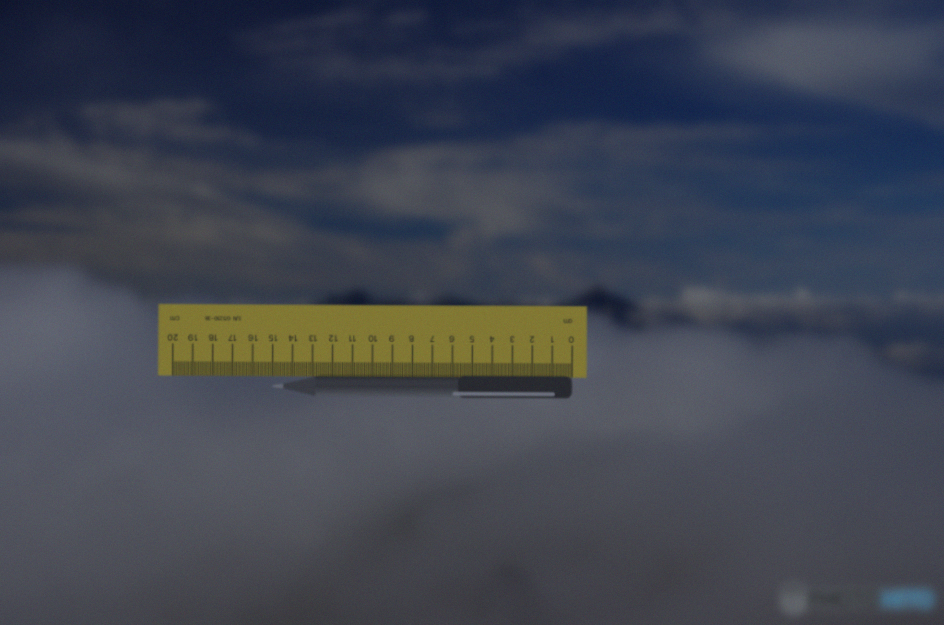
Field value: 15
